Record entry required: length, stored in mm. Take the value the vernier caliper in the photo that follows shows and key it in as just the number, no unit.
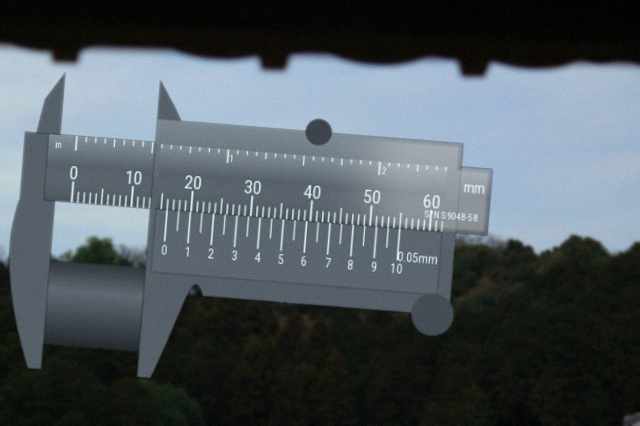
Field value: 16.0
